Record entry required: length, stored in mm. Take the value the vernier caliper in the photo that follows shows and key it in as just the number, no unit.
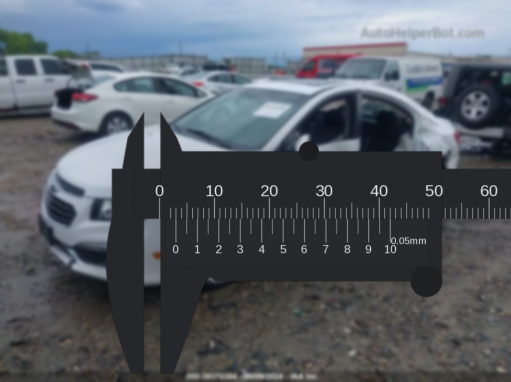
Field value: 3.0
